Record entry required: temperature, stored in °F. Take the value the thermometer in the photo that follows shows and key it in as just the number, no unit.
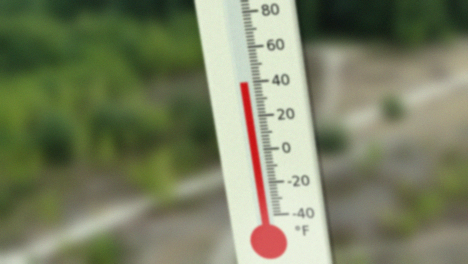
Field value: 40
